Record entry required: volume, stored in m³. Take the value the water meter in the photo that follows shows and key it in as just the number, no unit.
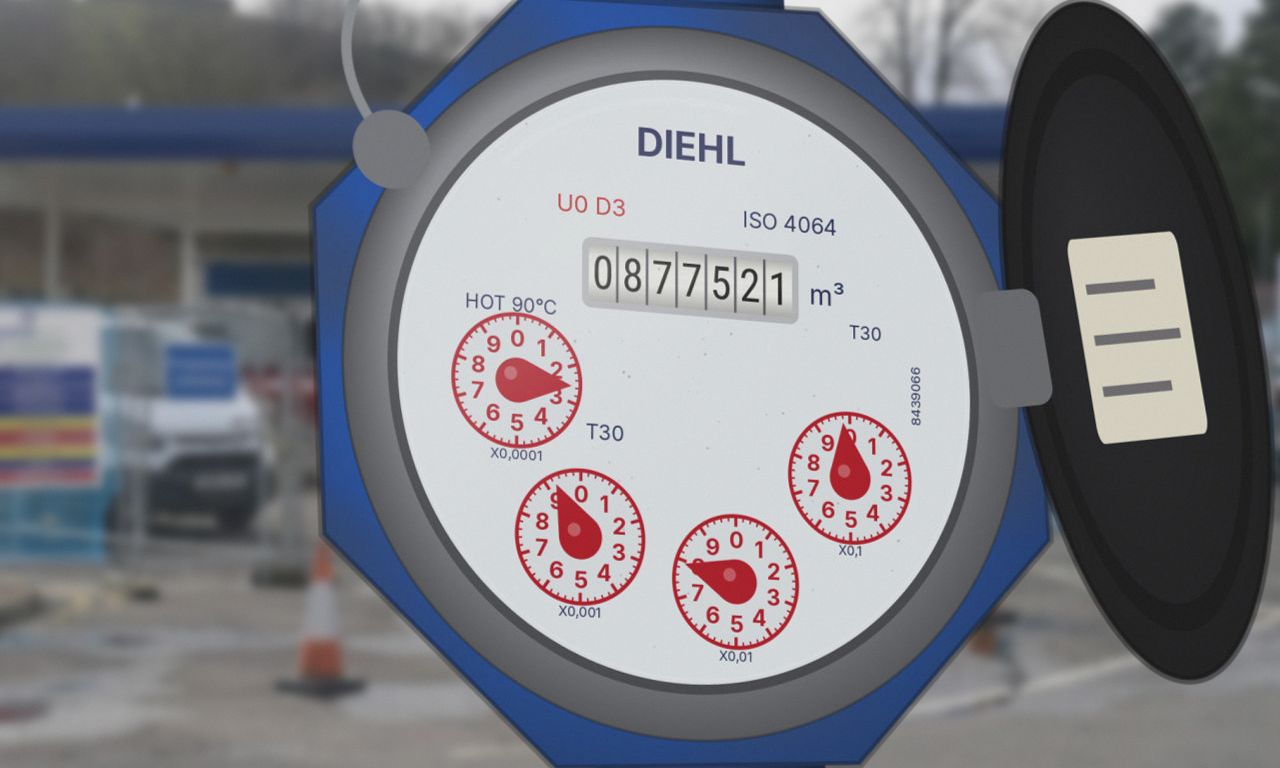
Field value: 877520.9792
